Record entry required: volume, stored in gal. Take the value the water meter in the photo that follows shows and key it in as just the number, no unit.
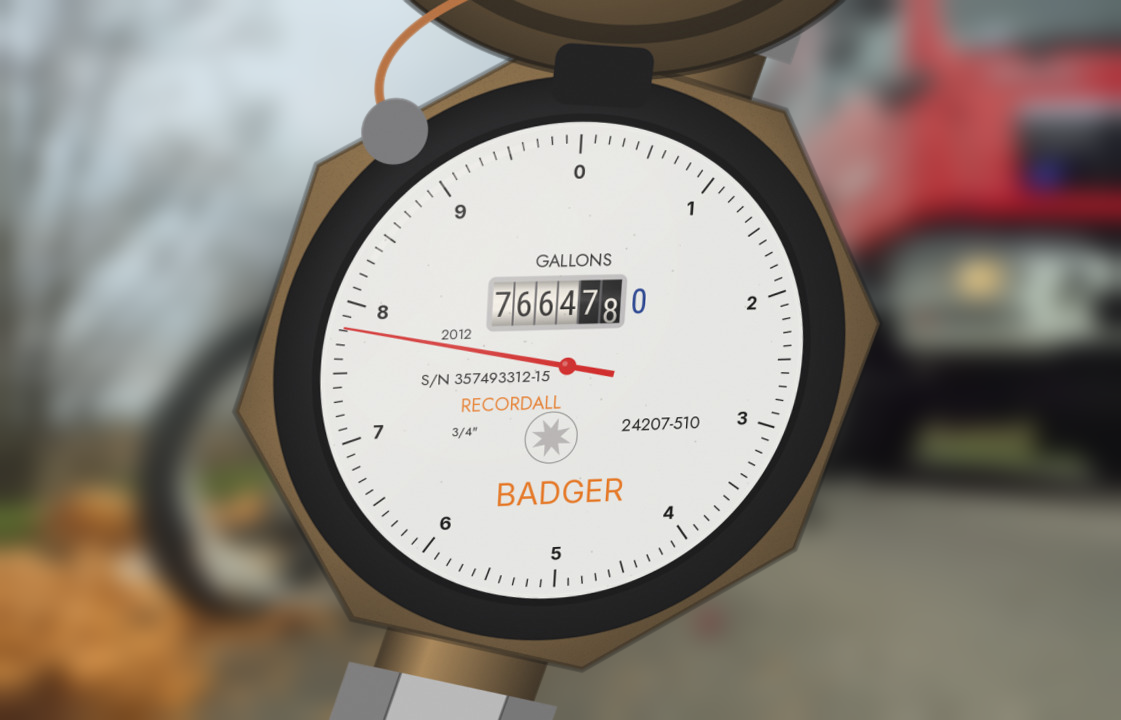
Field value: 7664777.8
